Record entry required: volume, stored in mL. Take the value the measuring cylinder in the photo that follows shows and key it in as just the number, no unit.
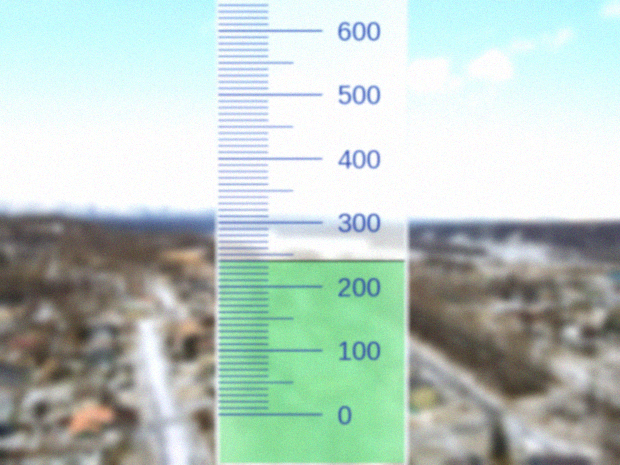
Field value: 240
